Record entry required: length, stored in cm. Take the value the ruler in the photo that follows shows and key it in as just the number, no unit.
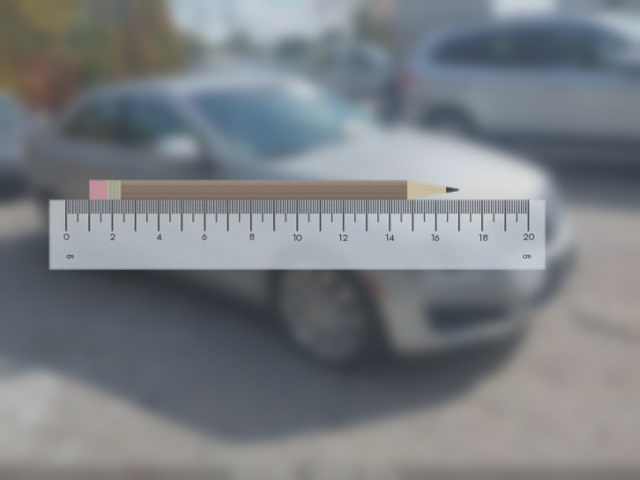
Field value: 16
